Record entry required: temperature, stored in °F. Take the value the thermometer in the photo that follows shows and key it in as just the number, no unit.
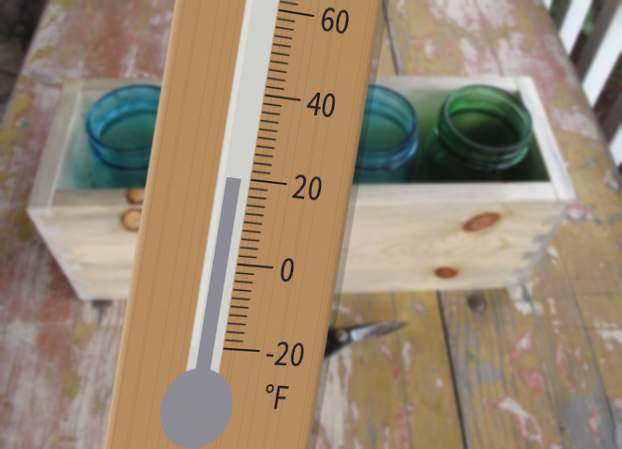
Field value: 20
